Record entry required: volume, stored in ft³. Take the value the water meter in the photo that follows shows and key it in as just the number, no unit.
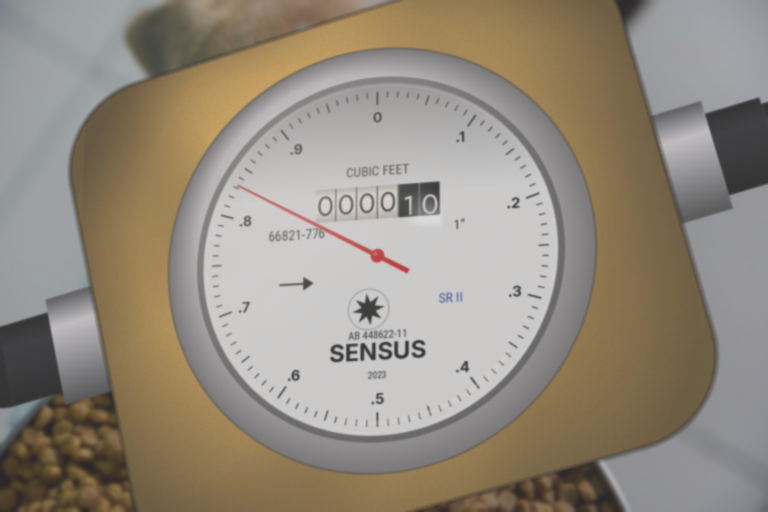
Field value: 9.83
